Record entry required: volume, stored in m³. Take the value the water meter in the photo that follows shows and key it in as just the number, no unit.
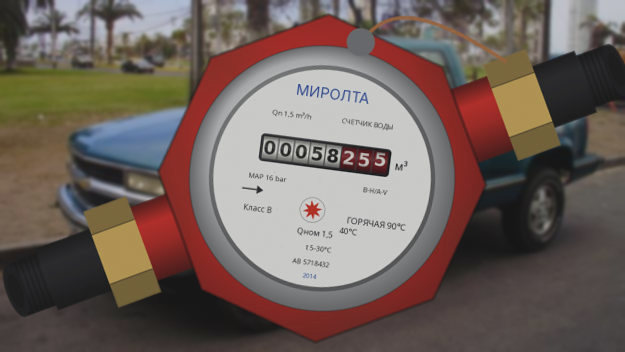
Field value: 58.255
